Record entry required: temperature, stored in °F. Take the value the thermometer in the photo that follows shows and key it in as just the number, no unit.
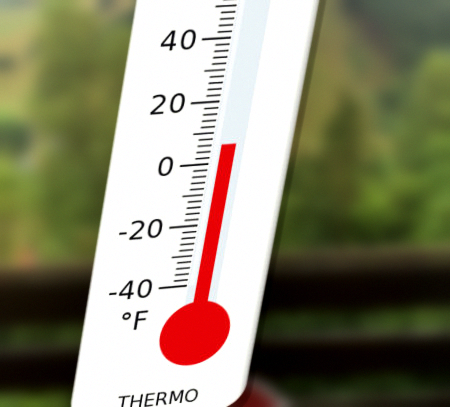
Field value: 6
